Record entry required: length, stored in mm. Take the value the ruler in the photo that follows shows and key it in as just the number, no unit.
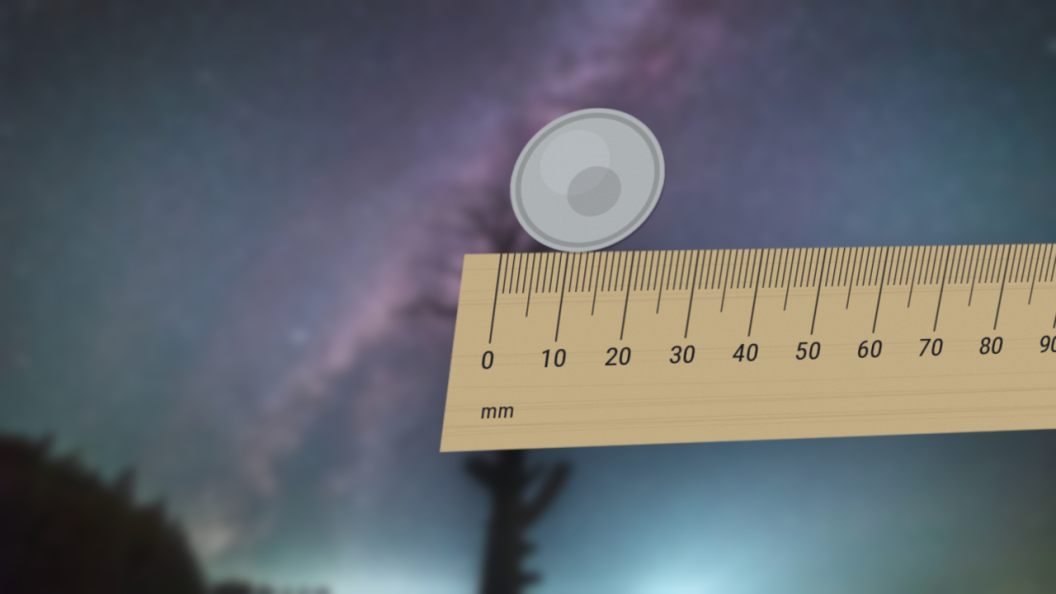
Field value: 23
